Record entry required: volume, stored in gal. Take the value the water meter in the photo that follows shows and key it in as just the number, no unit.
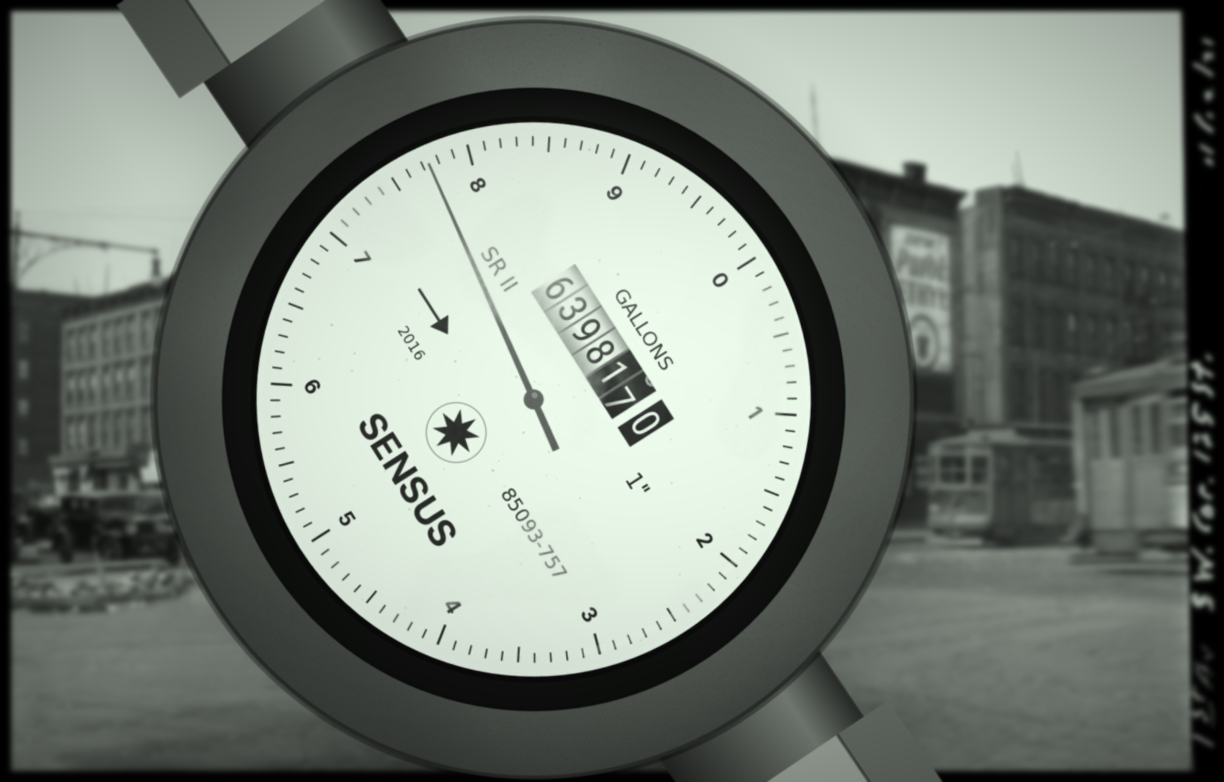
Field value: 6398167.7
